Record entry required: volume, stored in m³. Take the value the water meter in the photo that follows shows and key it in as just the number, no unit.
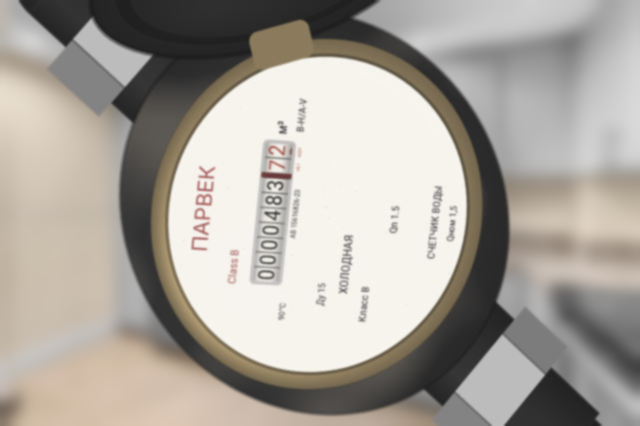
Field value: 483.72
